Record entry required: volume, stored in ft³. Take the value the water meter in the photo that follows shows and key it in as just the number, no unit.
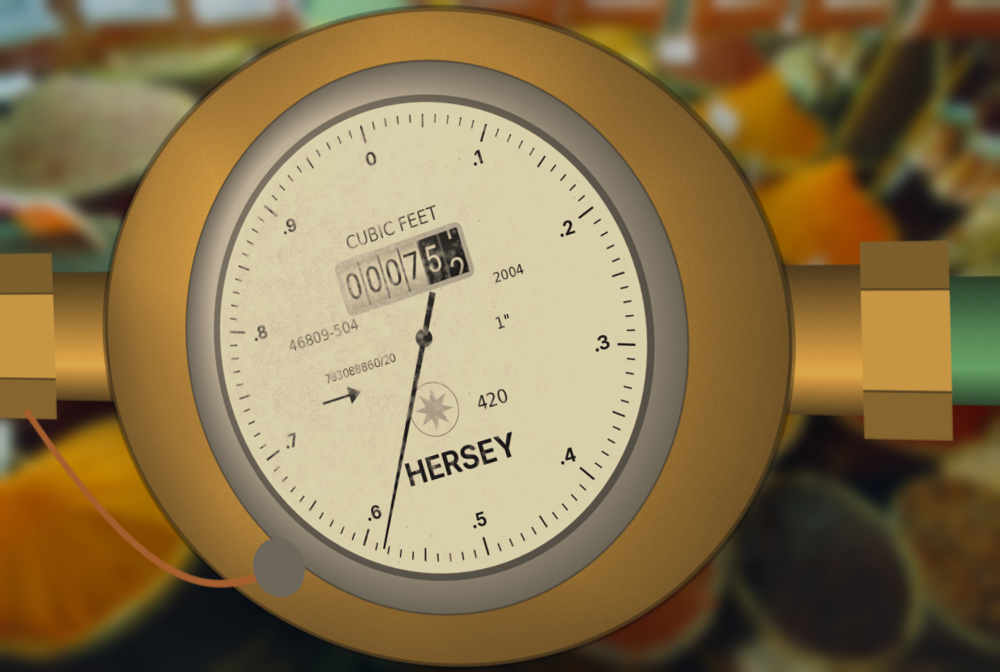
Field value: 751.58
